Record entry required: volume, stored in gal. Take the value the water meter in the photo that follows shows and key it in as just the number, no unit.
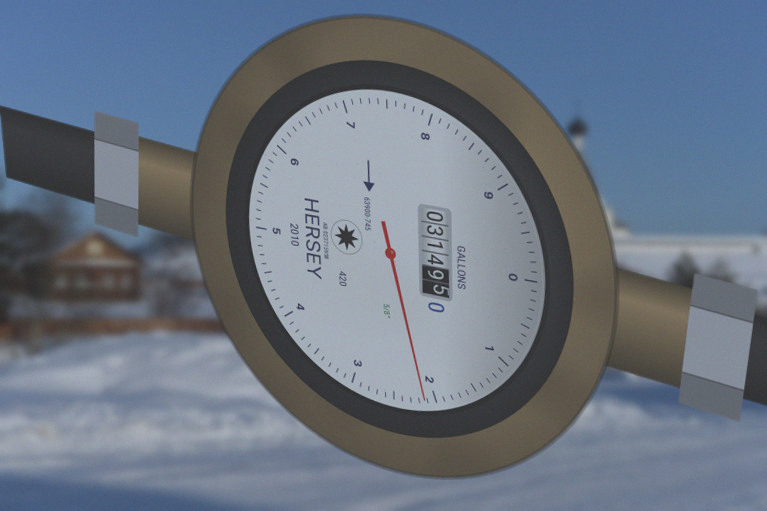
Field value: 314952.1
